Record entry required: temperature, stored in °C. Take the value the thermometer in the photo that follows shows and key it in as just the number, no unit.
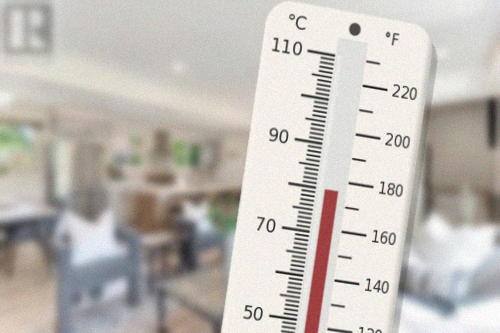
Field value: 80
